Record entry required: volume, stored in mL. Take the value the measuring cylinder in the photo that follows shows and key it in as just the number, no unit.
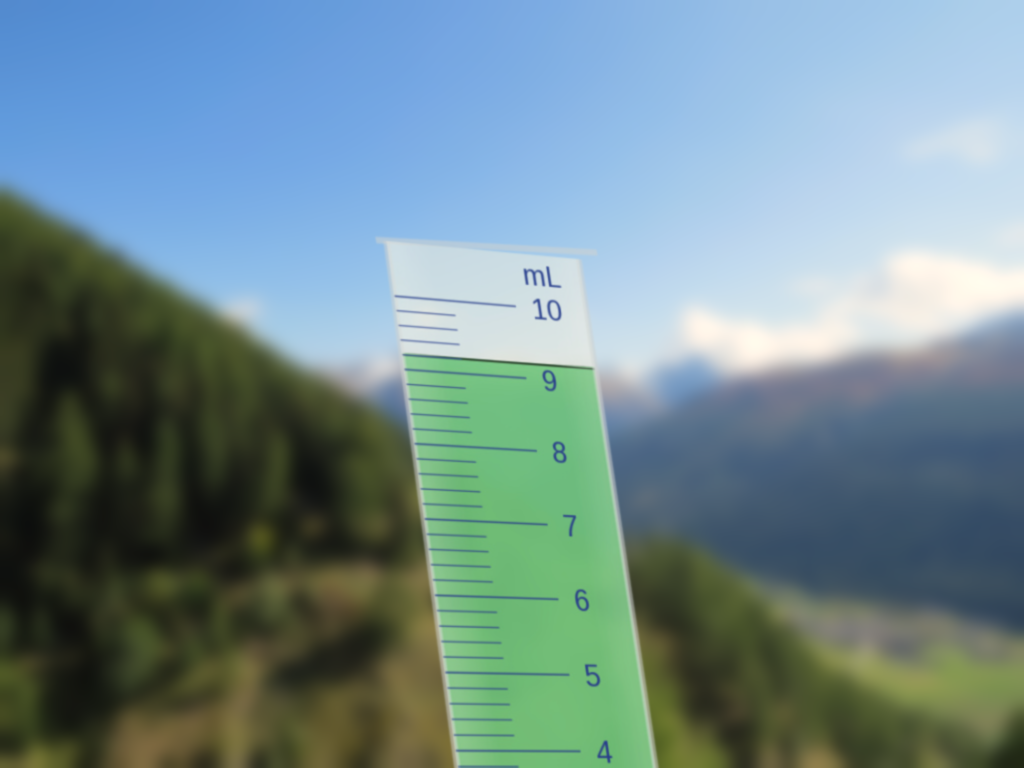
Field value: 9.2
